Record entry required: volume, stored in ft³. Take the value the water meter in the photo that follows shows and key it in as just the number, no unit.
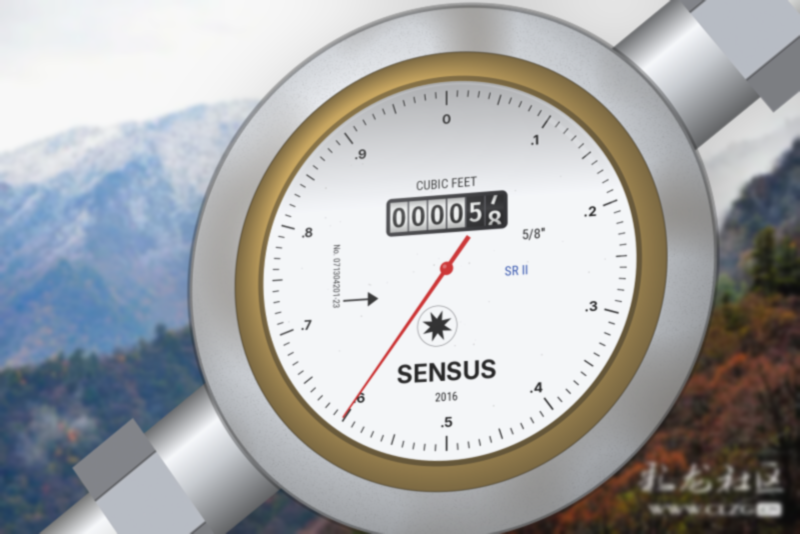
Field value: 57.60
